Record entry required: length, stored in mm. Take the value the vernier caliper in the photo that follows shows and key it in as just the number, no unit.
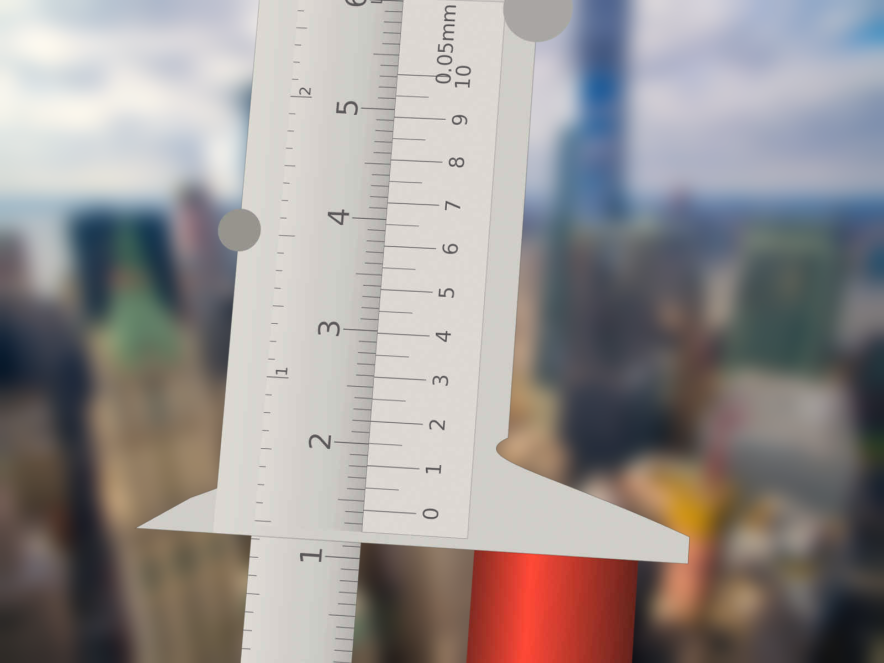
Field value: 14.2
